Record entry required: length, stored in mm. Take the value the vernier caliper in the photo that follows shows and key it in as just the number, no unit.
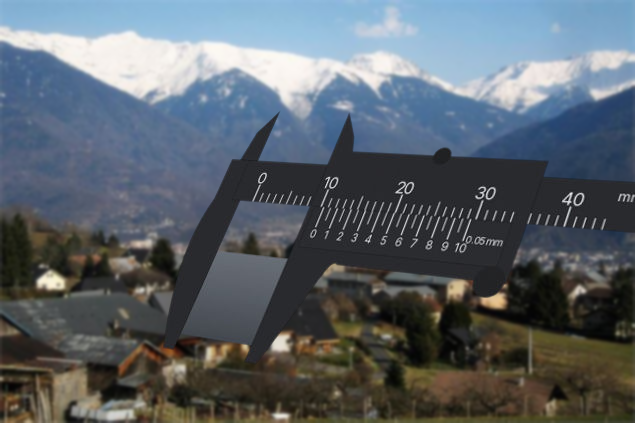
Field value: 10.4
